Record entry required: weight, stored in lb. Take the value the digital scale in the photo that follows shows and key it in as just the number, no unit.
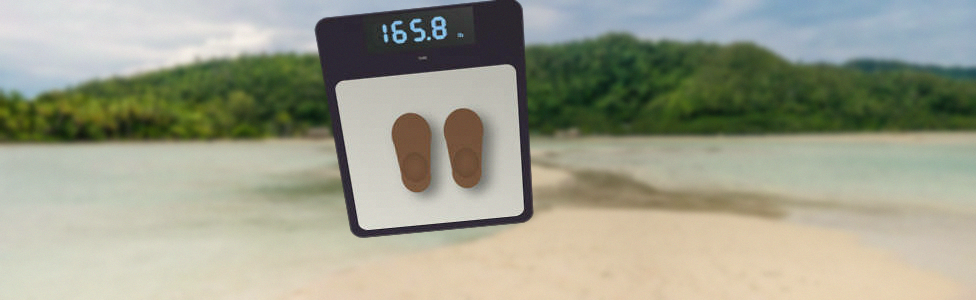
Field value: 165.8
